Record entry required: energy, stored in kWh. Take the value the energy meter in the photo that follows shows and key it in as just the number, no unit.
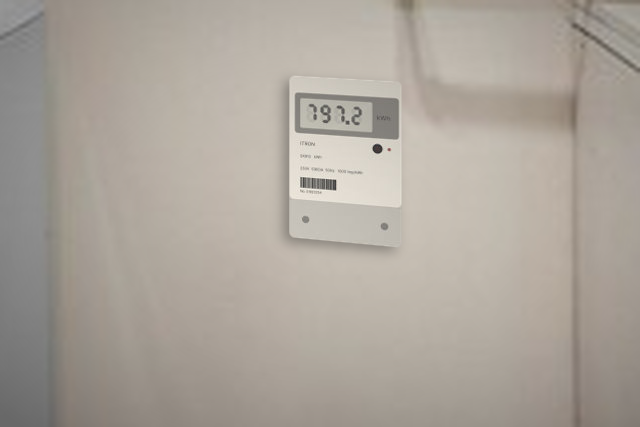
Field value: 797.2
